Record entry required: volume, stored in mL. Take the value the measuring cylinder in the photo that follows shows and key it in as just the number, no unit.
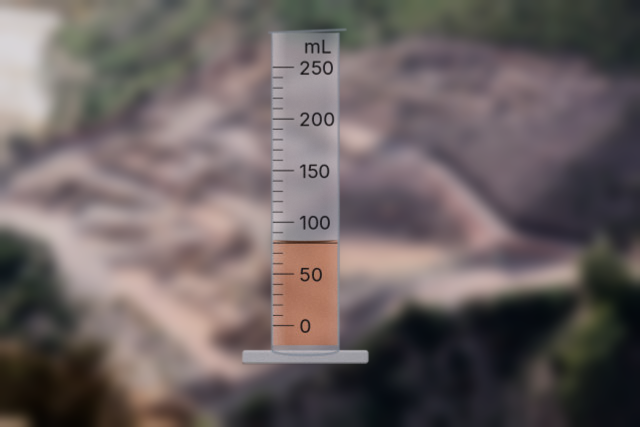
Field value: 80
